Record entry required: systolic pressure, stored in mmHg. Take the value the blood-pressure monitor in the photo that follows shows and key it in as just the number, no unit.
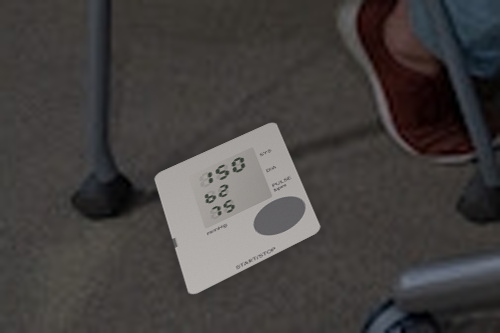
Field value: 150
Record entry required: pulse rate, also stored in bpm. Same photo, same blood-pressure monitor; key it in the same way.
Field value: 75
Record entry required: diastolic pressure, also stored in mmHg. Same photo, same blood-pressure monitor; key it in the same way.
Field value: 62
